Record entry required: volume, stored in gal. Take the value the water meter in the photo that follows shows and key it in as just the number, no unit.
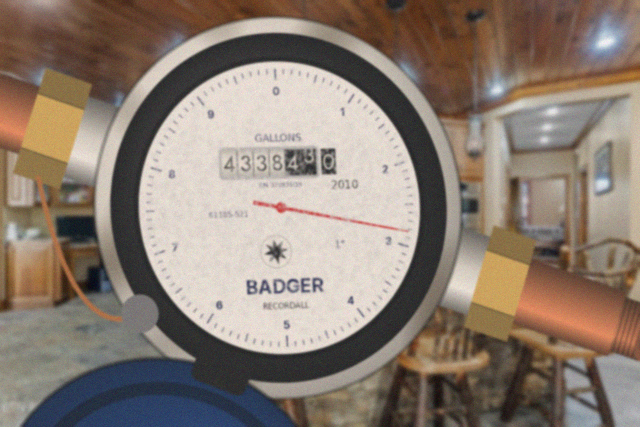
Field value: 4338432.8
